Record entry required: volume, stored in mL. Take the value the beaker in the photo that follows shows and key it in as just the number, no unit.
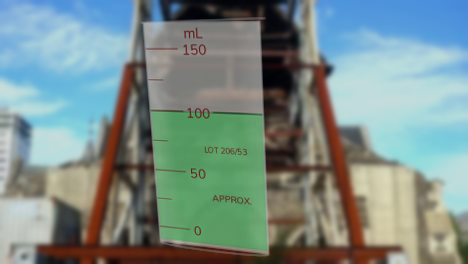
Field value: 100
